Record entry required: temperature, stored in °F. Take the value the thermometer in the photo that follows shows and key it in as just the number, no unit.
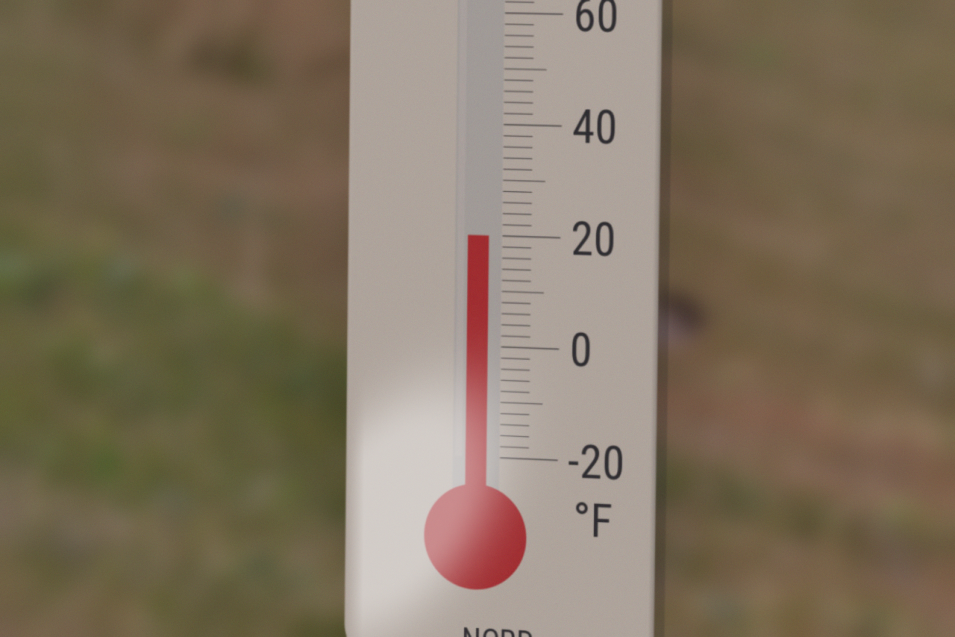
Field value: 20
